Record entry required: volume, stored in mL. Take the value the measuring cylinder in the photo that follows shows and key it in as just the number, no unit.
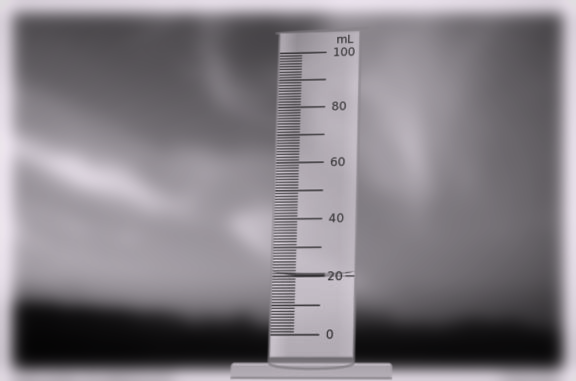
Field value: 20
